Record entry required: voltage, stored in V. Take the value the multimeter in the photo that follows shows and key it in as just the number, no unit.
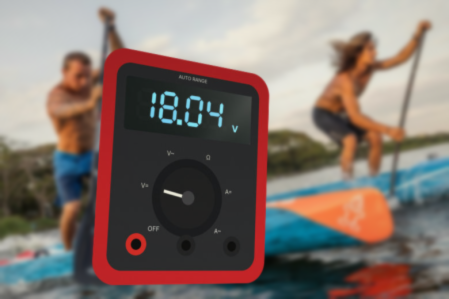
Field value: 18.04
